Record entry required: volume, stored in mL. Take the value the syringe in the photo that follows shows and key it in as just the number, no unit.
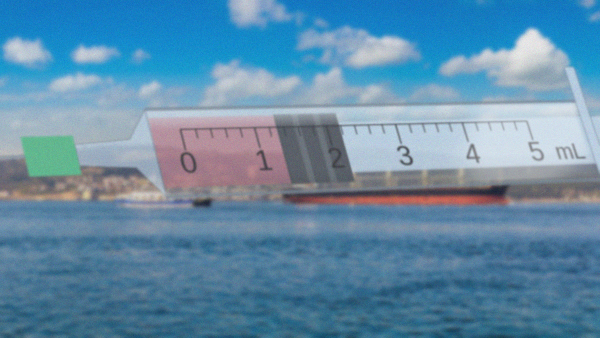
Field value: 1.3
